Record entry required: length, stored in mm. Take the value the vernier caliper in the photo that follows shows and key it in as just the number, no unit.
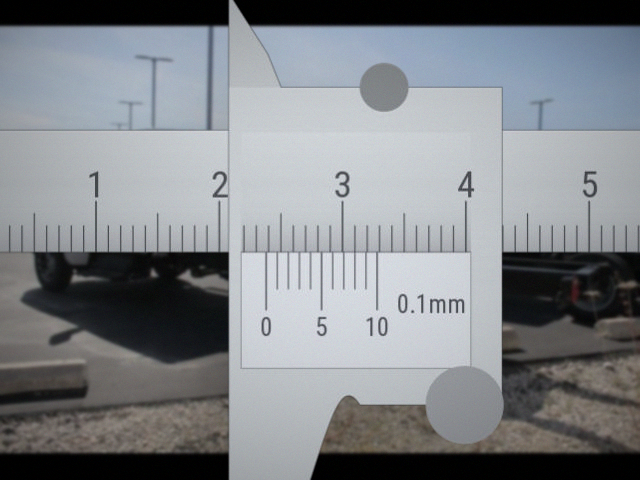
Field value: 23.8
